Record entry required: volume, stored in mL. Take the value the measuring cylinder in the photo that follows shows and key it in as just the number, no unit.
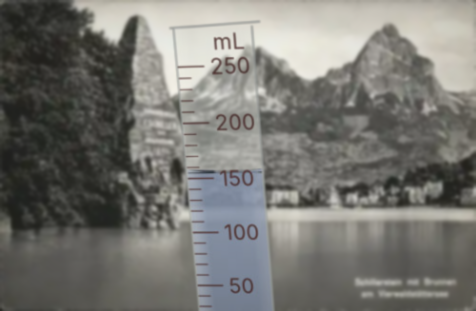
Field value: 155
